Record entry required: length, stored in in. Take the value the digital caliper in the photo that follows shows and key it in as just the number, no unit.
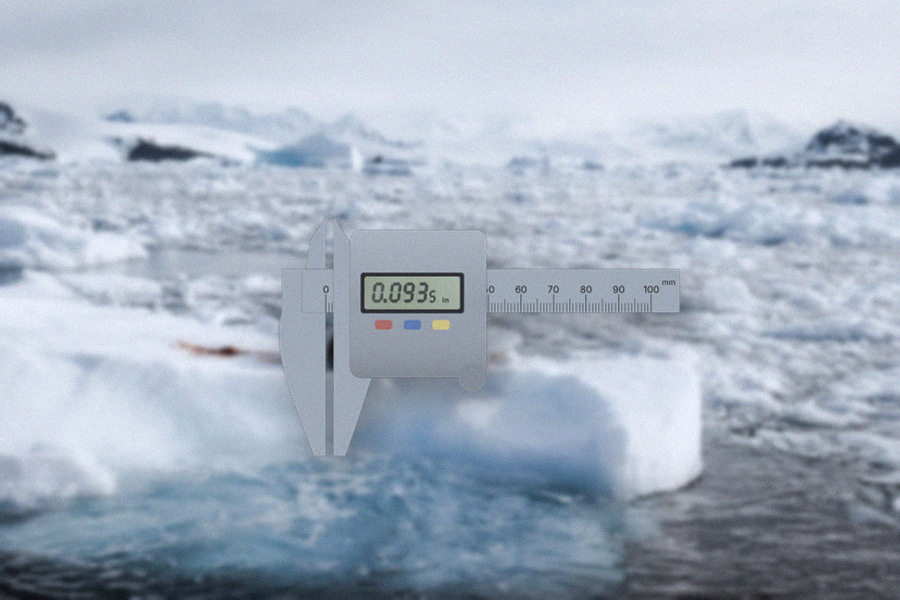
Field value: 0.0935
